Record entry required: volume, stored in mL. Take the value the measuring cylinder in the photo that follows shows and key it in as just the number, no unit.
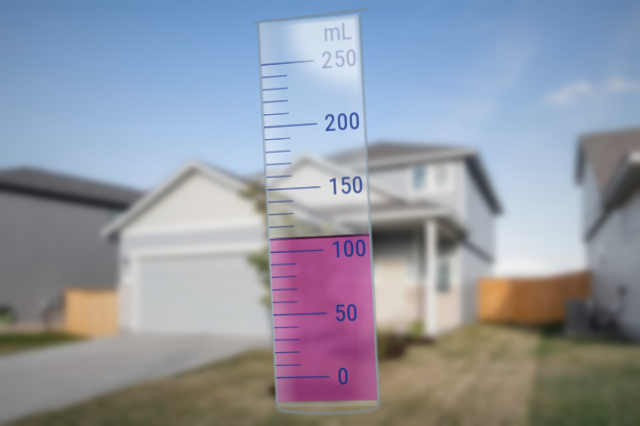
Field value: 110
